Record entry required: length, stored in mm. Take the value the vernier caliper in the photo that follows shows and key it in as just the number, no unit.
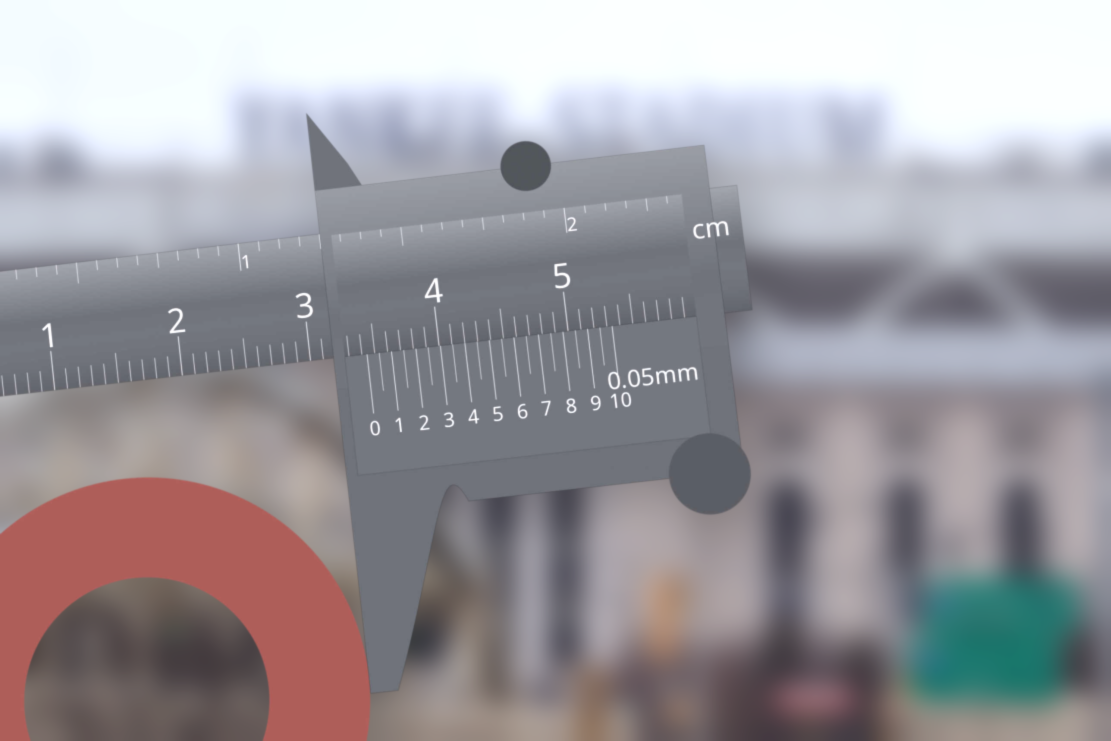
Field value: 34.4
